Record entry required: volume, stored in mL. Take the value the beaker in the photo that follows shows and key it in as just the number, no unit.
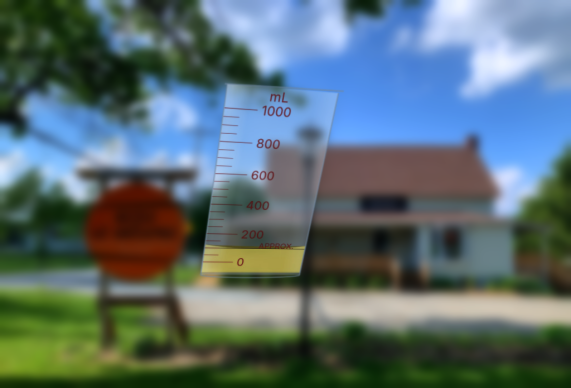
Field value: 100
